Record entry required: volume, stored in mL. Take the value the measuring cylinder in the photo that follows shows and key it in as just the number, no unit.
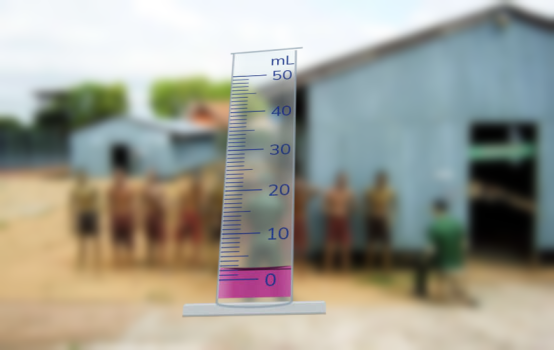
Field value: 2
